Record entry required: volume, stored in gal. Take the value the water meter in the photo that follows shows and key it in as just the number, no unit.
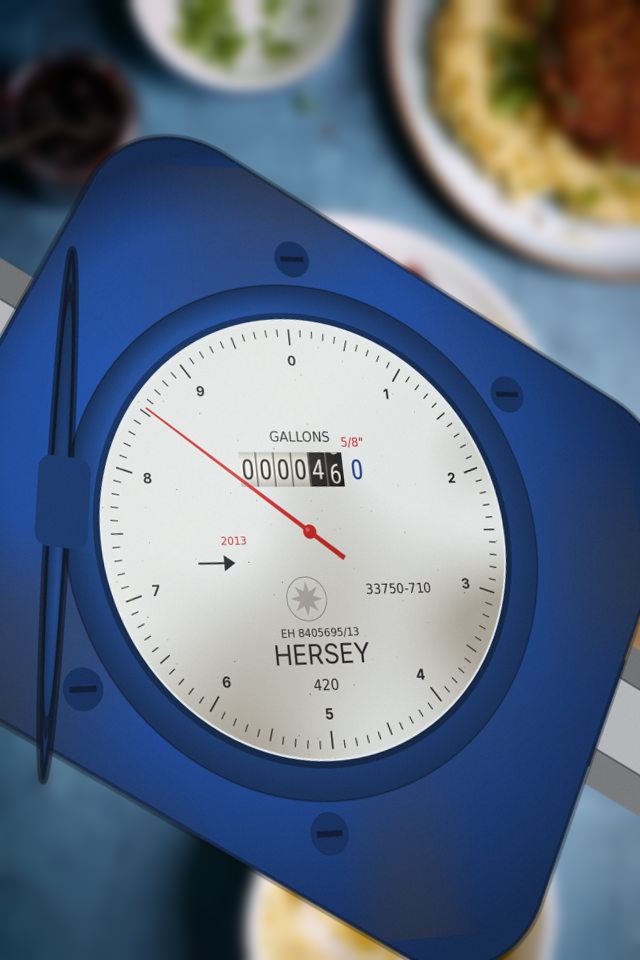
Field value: 458.5
